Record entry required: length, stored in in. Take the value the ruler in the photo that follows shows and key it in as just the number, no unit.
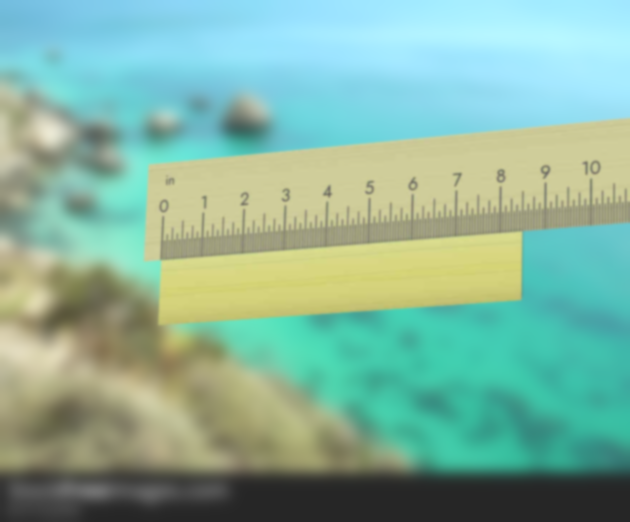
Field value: 8.5
